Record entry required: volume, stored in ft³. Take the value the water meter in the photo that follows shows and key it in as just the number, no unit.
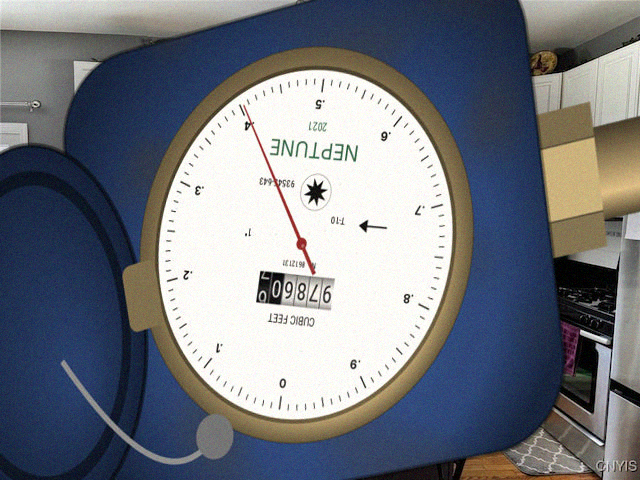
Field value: 978606.40
